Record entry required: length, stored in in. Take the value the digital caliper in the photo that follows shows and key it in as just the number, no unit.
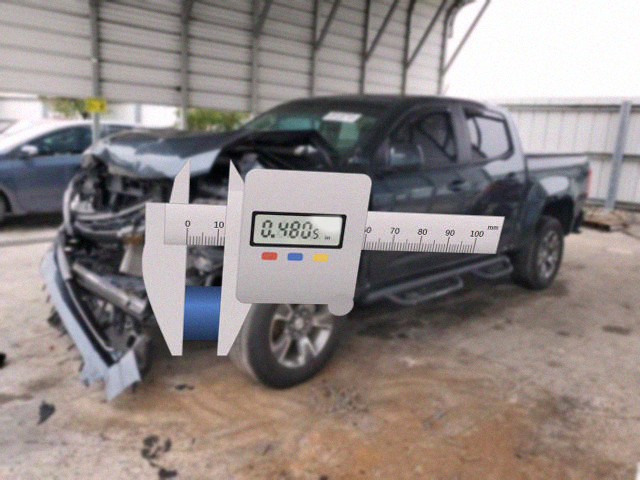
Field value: 0.4805
